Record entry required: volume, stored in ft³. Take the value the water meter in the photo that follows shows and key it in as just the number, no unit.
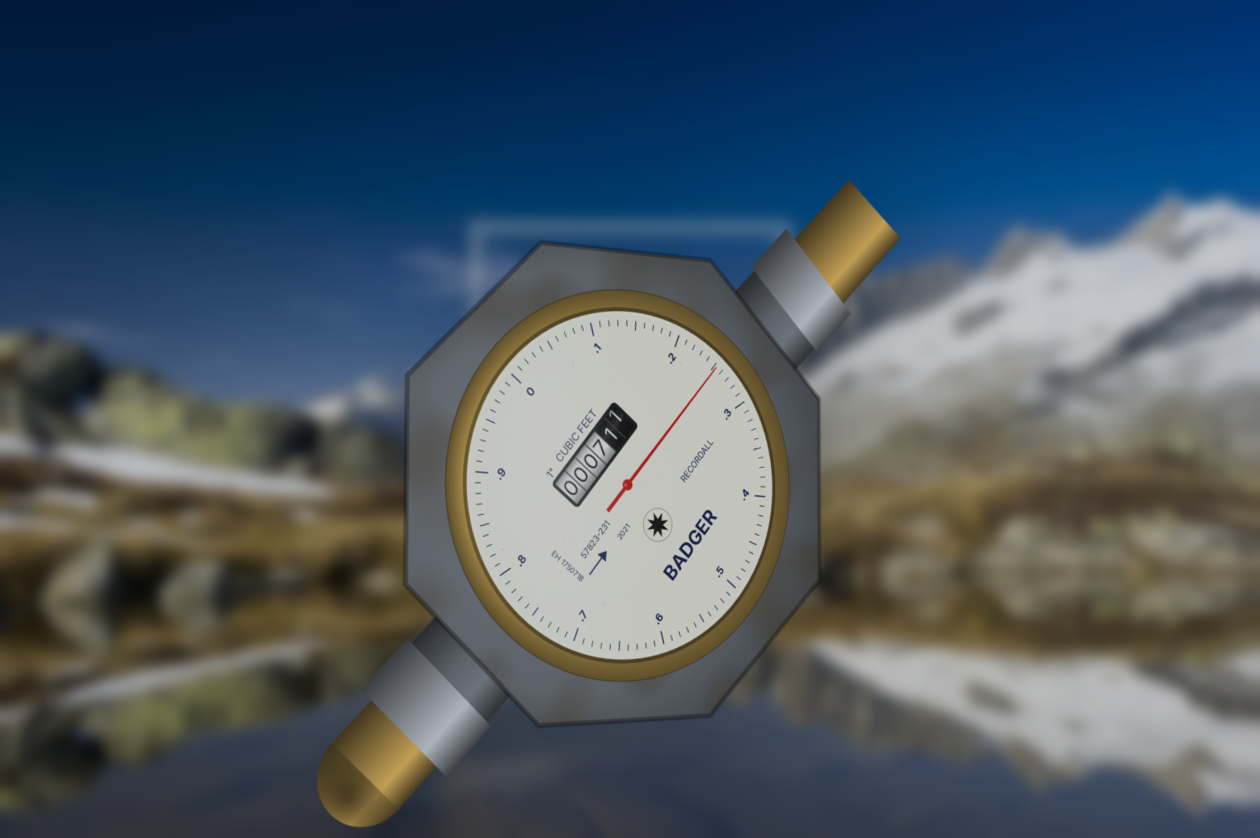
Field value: 711.25
